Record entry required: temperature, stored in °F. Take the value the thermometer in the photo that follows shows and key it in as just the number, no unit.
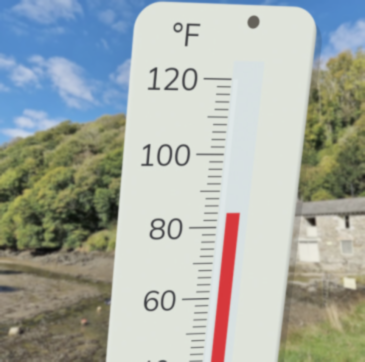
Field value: 84
